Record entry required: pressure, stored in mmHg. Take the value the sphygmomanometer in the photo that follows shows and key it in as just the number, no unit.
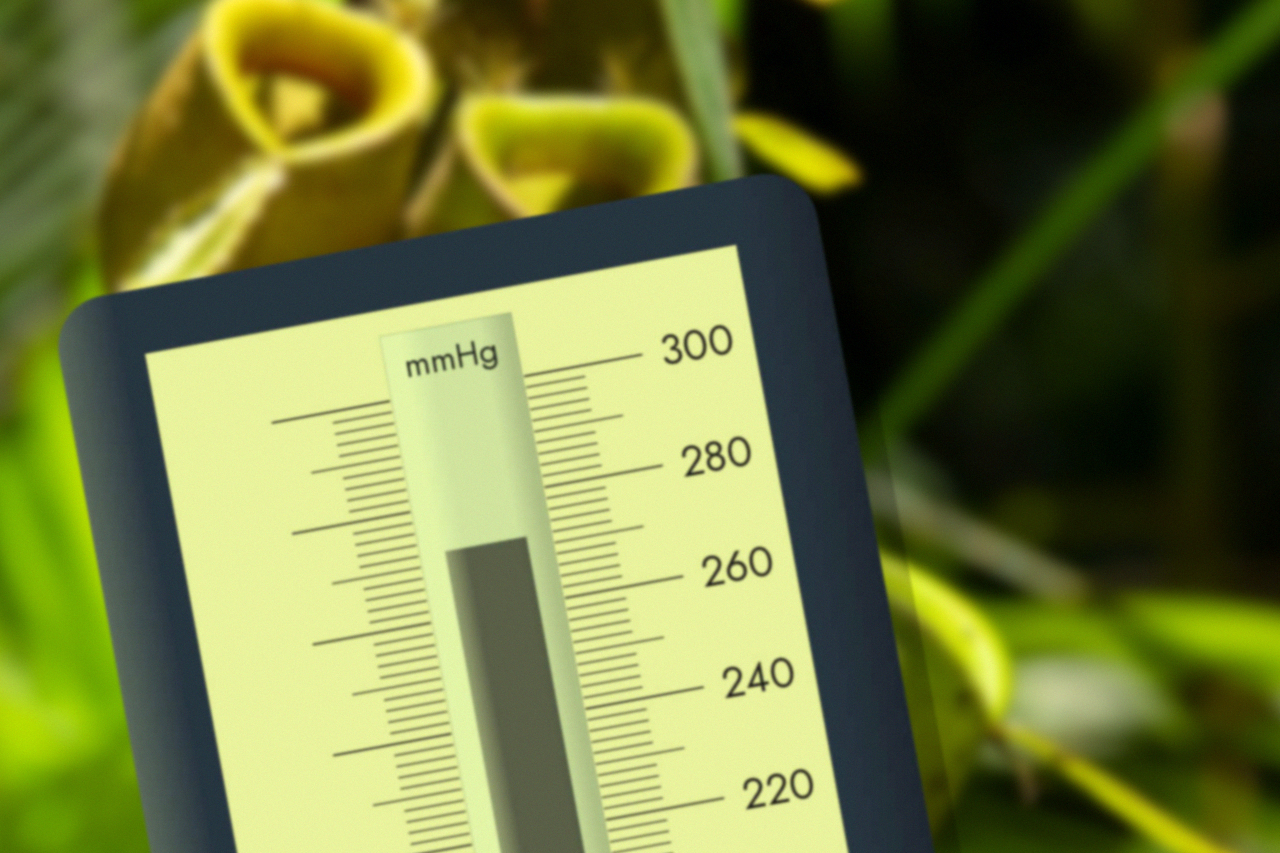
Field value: 272
